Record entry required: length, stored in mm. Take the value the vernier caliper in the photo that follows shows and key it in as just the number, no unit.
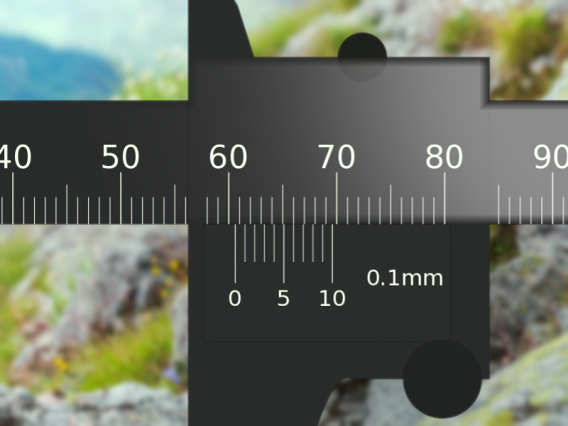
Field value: 60.6
